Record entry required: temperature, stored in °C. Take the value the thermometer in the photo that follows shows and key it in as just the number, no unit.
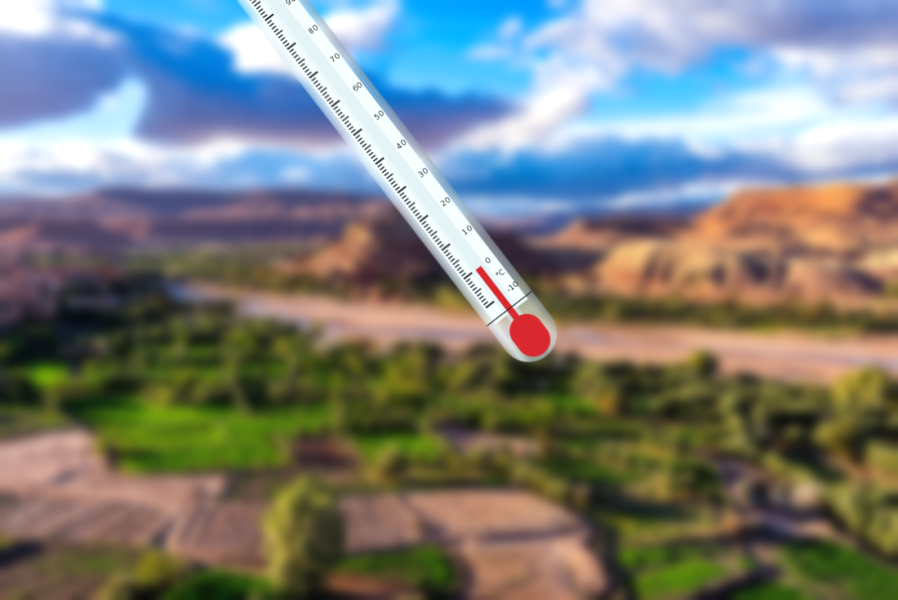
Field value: 0
